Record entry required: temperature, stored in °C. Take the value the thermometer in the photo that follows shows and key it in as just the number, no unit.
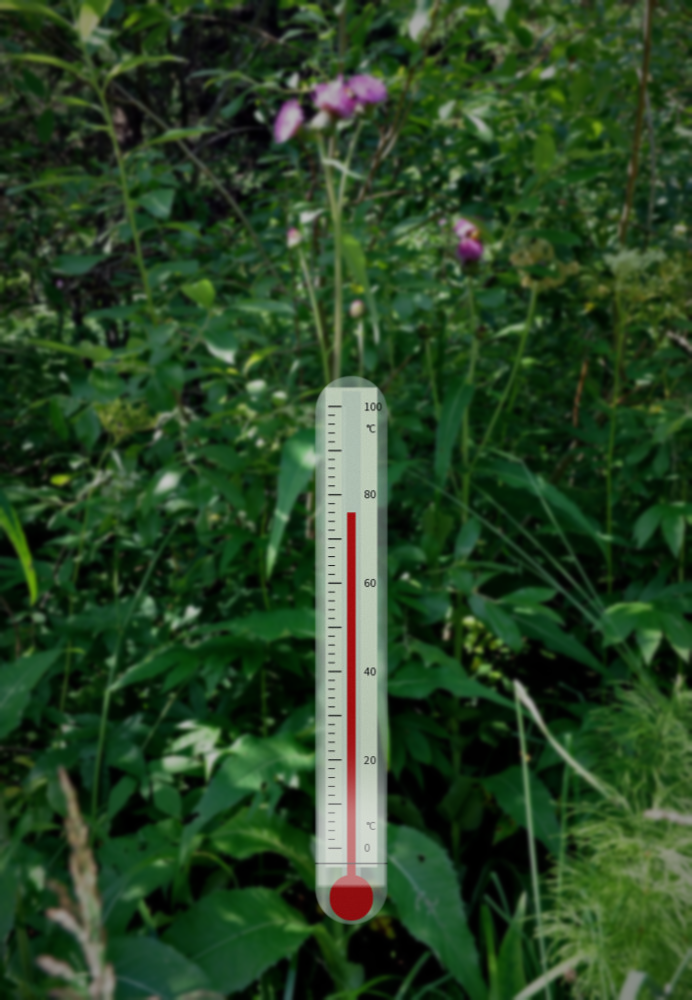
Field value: 76
